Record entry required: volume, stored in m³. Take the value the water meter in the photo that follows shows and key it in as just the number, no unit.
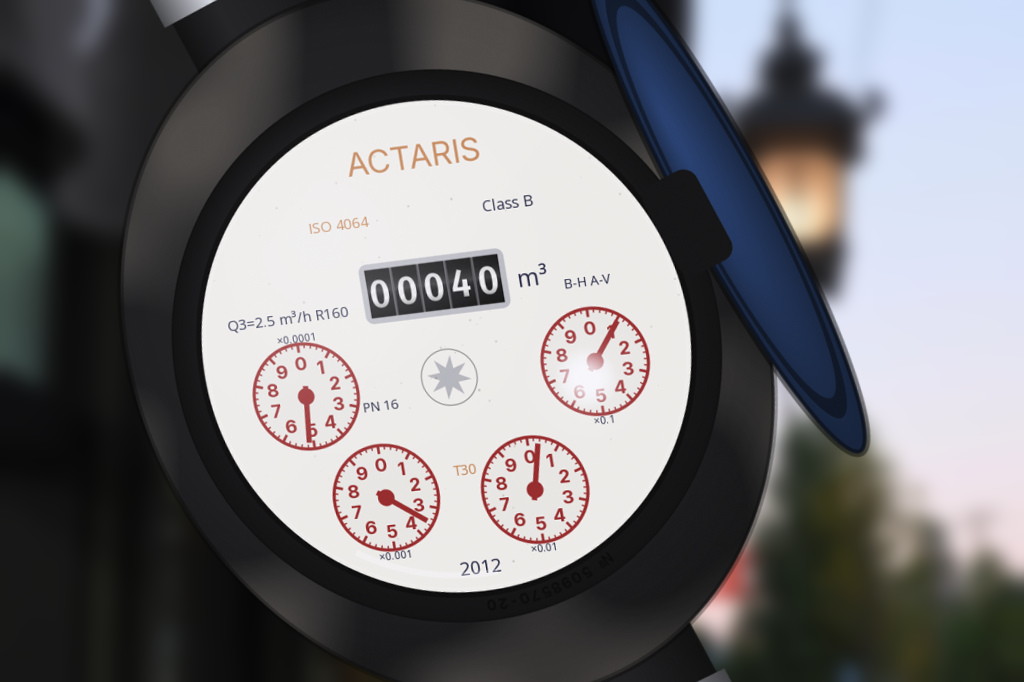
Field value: 40.1035
